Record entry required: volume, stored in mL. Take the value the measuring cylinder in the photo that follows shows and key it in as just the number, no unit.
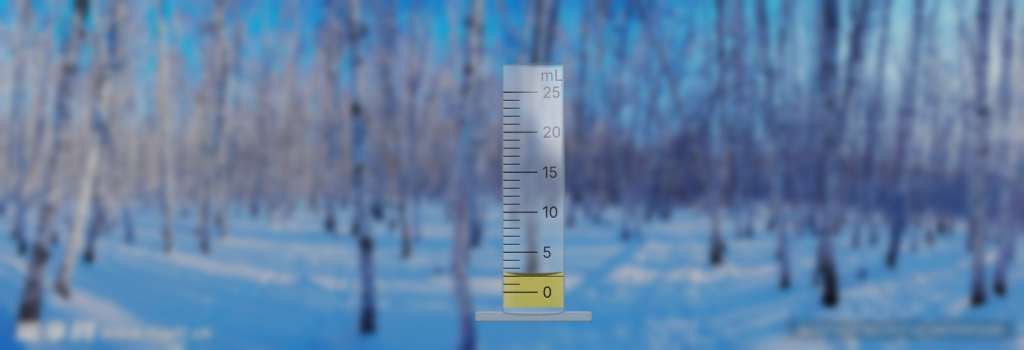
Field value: 2
